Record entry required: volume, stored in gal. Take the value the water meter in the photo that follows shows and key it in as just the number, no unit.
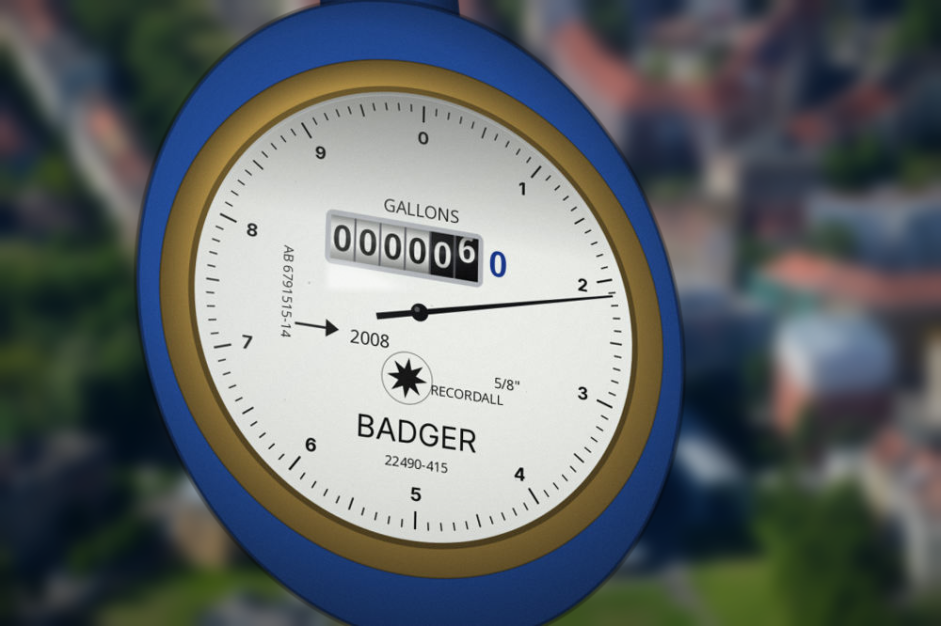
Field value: 62.1
